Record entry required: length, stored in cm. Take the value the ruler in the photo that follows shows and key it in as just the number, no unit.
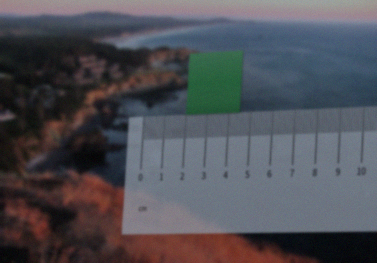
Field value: 2.5
